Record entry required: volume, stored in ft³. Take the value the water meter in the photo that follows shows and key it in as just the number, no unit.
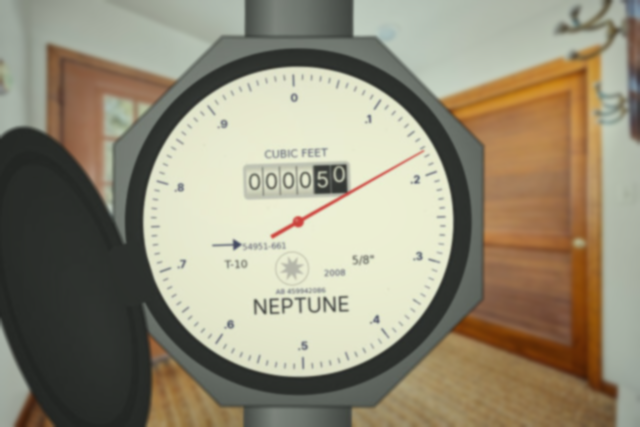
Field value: 50.17
